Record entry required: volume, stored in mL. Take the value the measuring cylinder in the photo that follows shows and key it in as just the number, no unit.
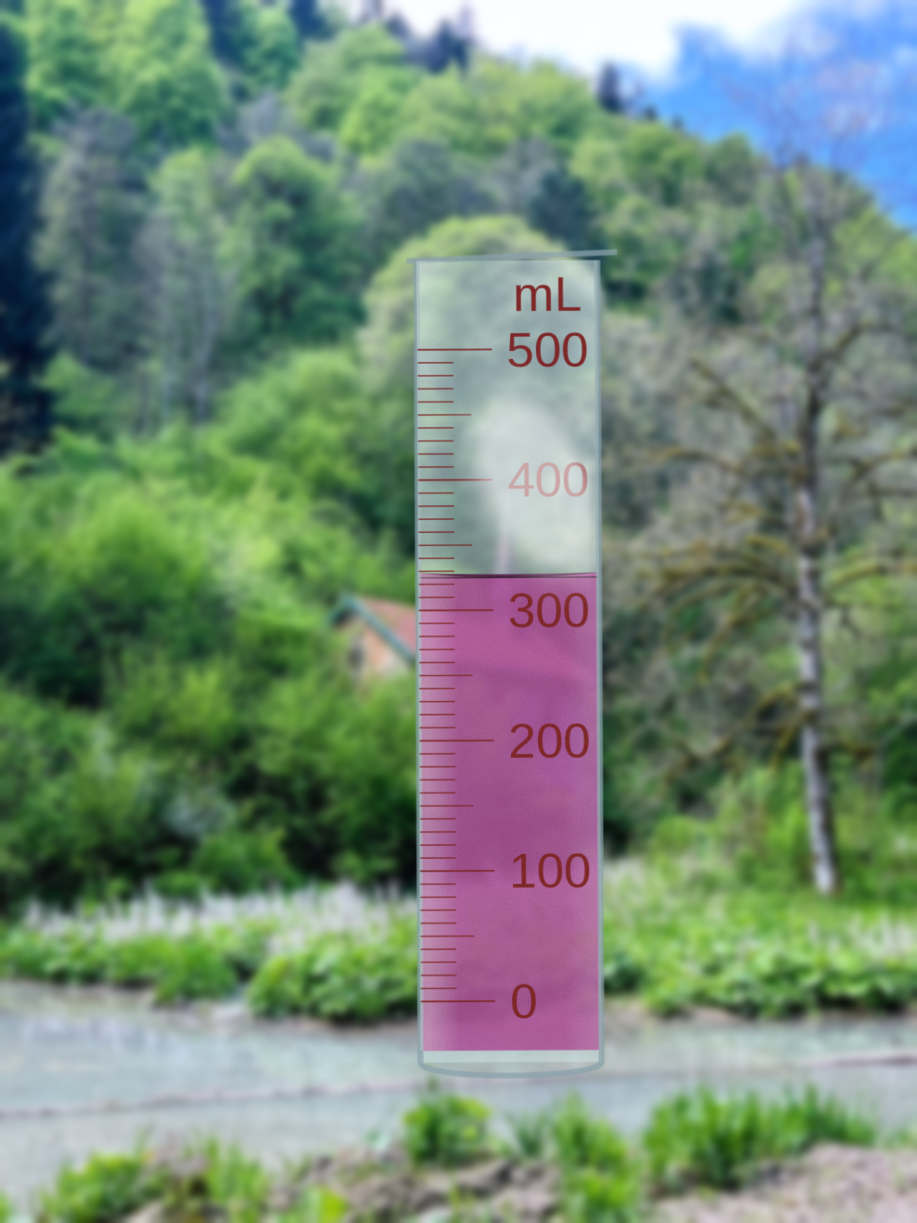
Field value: 325
